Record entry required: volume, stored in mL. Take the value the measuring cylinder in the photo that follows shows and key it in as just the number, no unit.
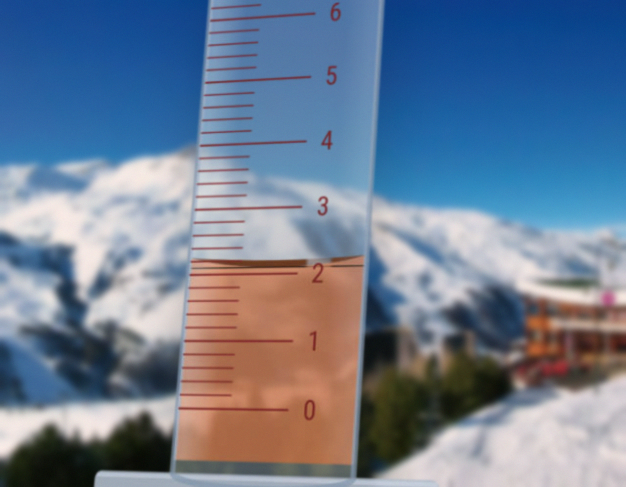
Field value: 2.1
